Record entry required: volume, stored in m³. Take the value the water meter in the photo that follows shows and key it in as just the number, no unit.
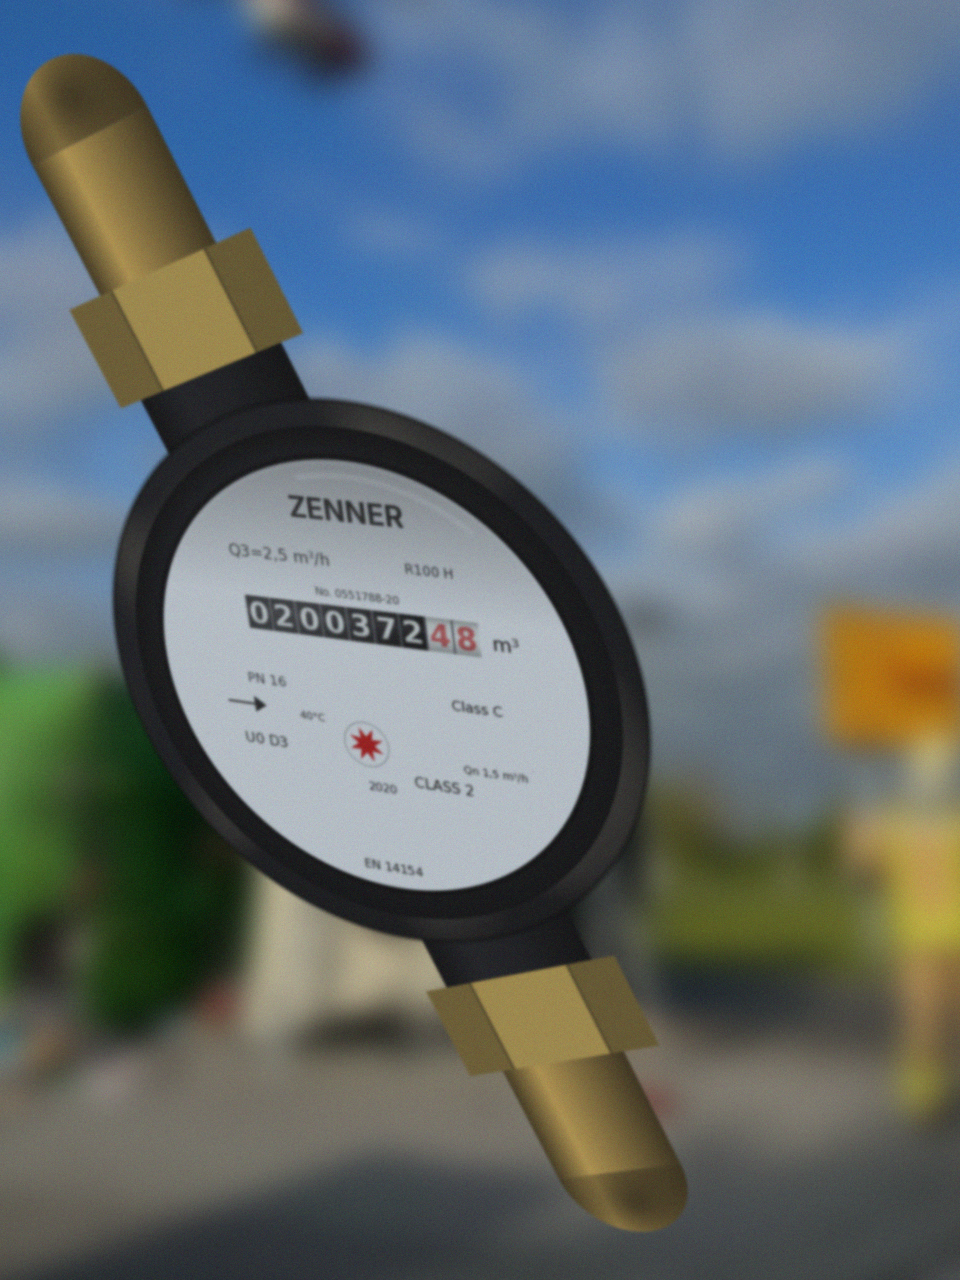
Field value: 200372.48
